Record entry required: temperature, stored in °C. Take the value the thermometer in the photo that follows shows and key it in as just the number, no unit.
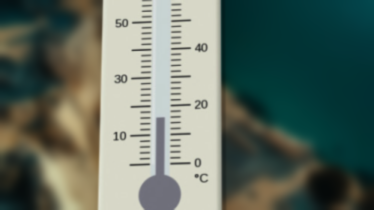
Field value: 16
